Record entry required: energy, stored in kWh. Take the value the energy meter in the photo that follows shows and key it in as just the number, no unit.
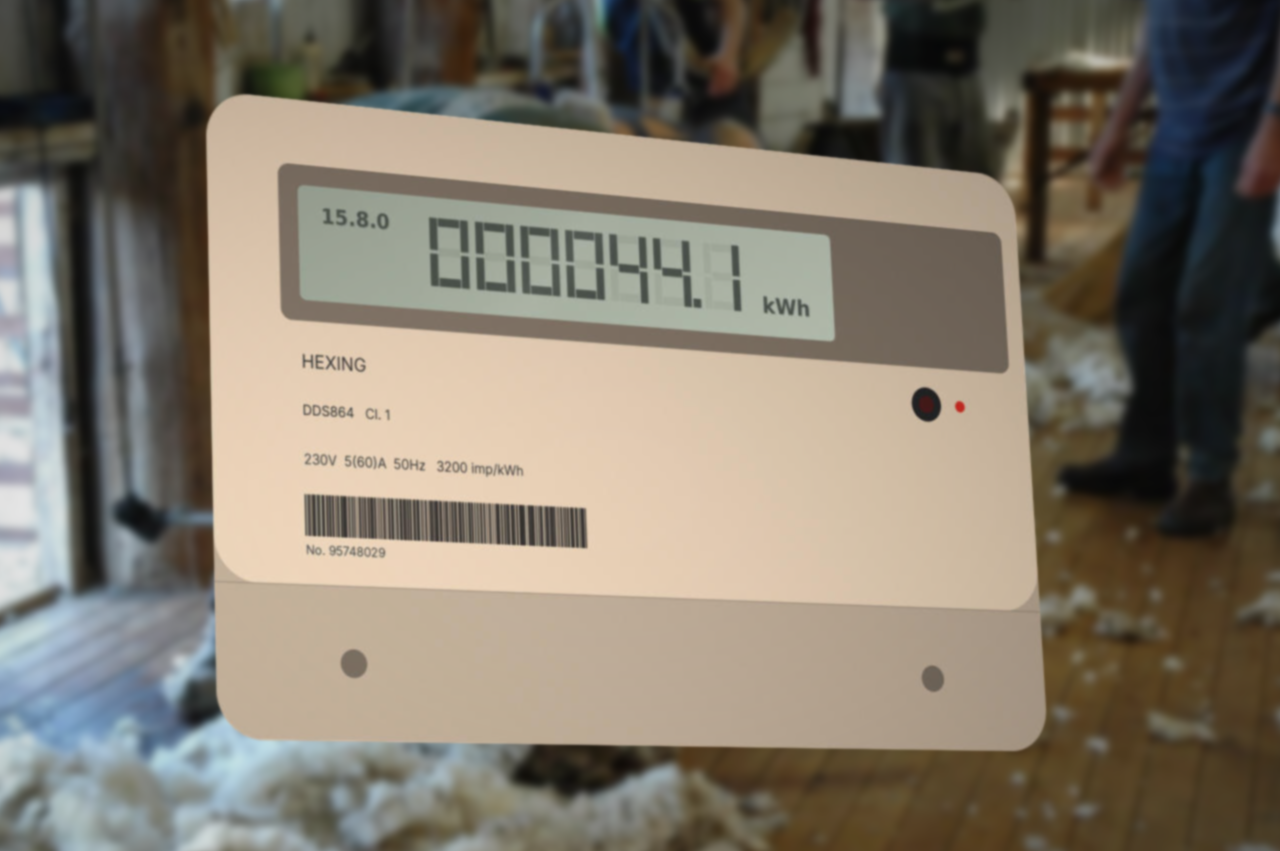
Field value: 44.1
